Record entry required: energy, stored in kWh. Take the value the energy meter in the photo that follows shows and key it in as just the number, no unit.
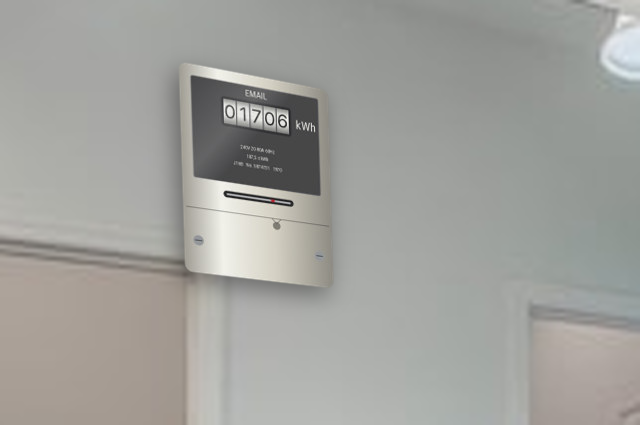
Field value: 1706
